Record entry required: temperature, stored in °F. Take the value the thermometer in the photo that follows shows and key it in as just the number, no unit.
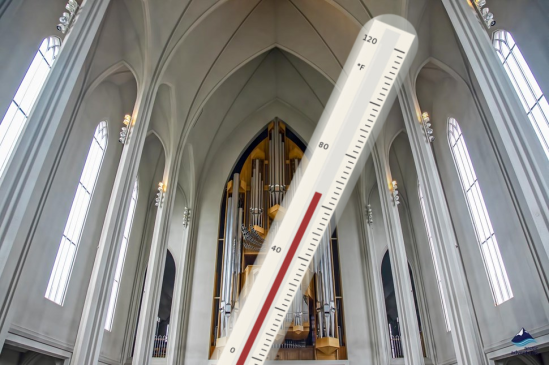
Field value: 64
